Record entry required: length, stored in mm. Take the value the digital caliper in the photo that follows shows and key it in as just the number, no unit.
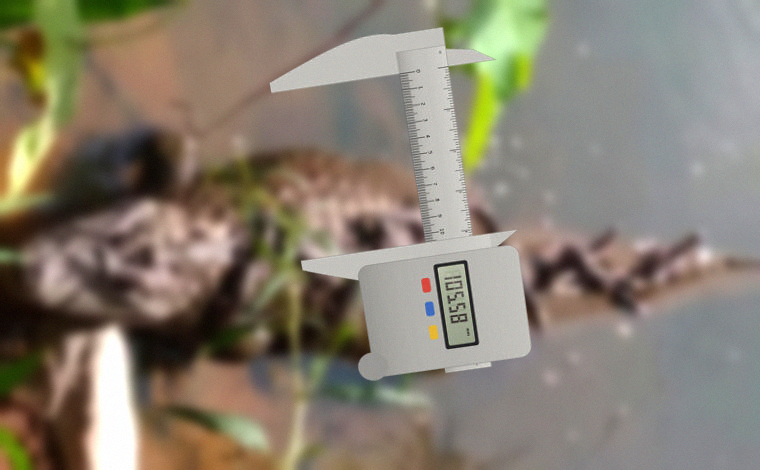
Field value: 105.58
